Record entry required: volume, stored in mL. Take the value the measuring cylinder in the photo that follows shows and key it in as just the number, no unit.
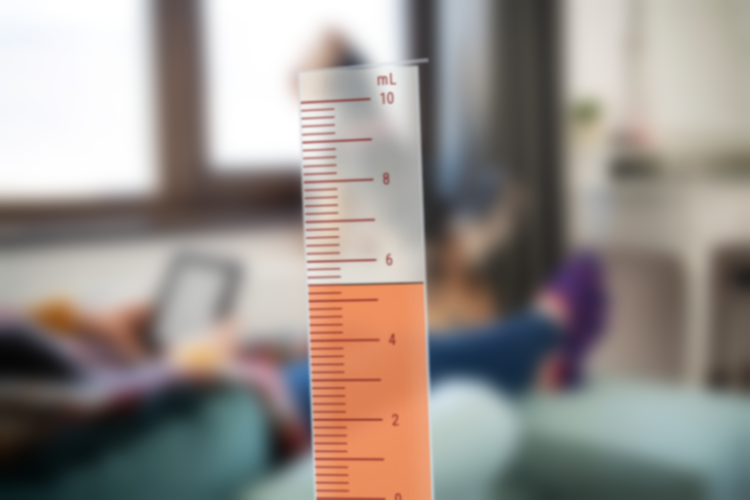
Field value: 5.4
